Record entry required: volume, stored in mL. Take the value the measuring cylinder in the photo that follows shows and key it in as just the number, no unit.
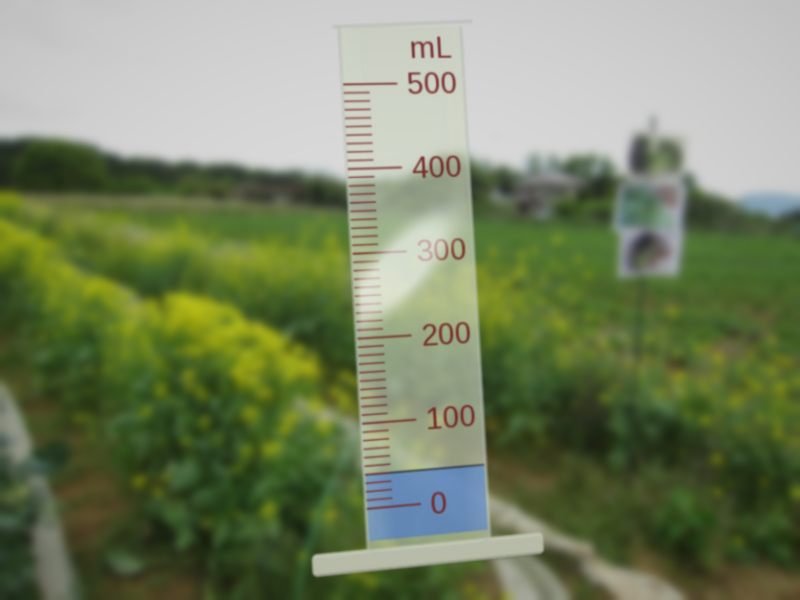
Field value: 40
